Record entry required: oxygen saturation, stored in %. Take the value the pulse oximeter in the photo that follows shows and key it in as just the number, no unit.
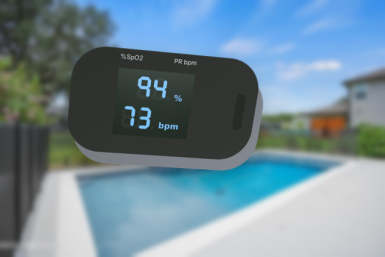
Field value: 94
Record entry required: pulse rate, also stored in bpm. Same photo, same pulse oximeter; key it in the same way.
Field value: 73
